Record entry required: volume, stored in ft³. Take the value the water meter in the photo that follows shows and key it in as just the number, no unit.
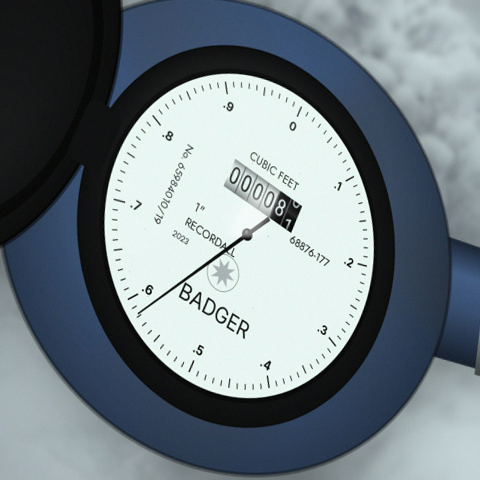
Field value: 80.58
